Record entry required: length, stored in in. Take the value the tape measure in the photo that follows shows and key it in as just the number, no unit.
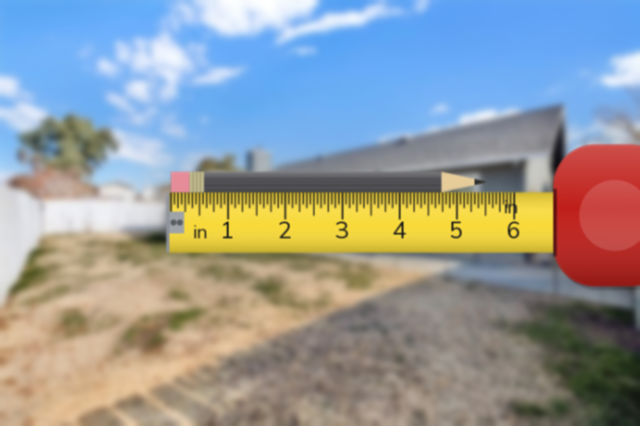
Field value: 5.5
